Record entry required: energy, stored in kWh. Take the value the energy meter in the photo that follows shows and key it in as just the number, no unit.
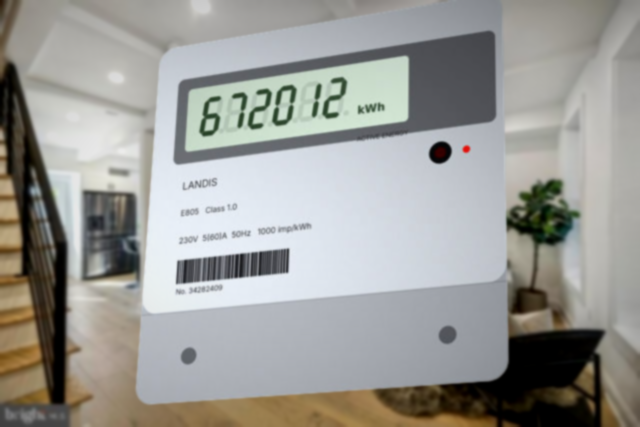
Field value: 672012
